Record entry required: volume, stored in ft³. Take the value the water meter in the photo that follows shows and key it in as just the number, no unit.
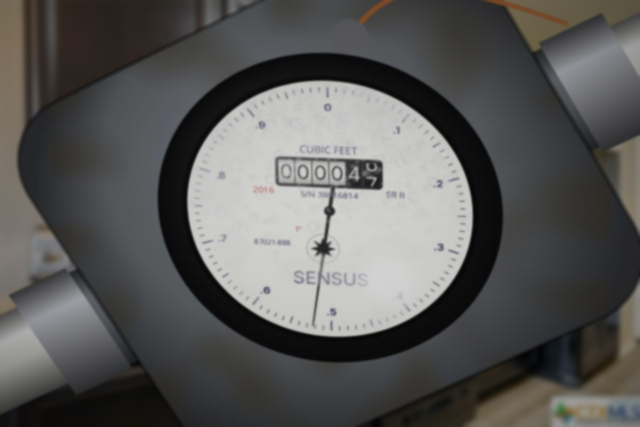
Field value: 46.52
